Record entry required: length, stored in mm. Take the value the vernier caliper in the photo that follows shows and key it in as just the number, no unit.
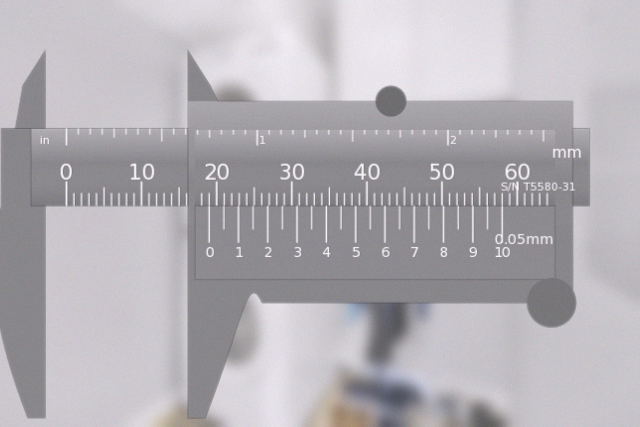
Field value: 19.0
